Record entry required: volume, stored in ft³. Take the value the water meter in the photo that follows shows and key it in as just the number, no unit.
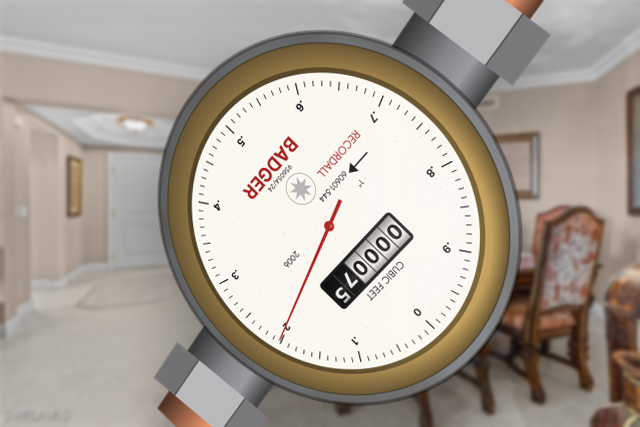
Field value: 75.20
